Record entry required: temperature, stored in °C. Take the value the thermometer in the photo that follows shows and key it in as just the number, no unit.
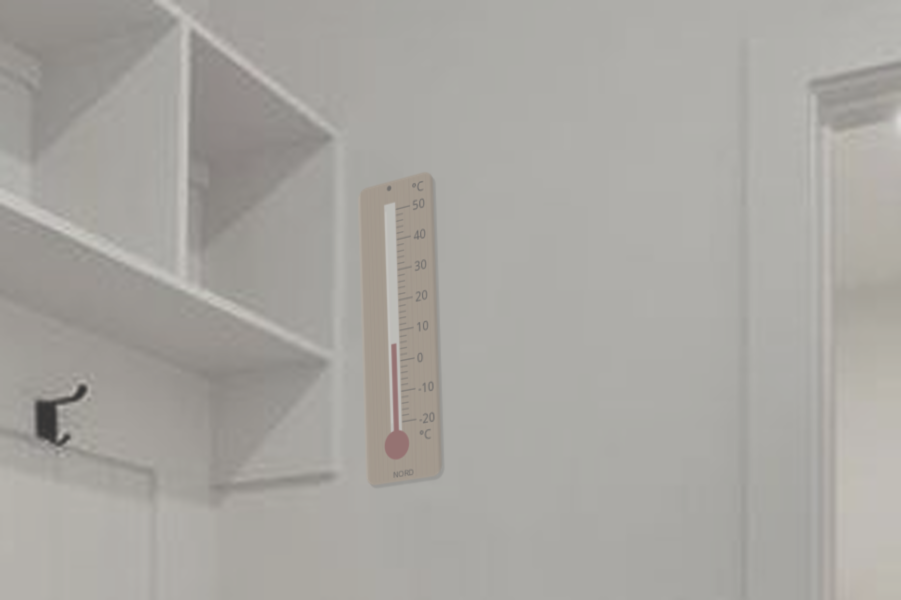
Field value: 6
